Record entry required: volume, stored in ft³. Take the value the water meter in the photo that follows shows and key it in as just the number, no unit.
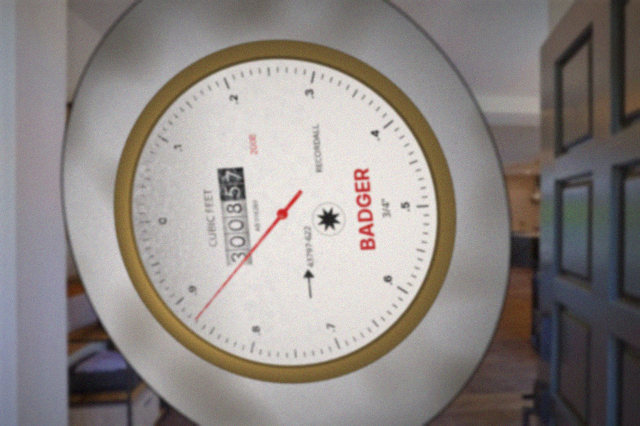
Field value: 300856.87
